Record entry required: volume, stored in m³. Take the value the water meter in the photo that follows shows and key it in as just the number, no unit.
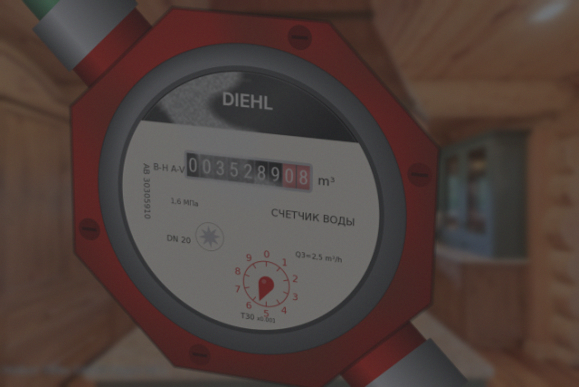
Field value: 35289.085
